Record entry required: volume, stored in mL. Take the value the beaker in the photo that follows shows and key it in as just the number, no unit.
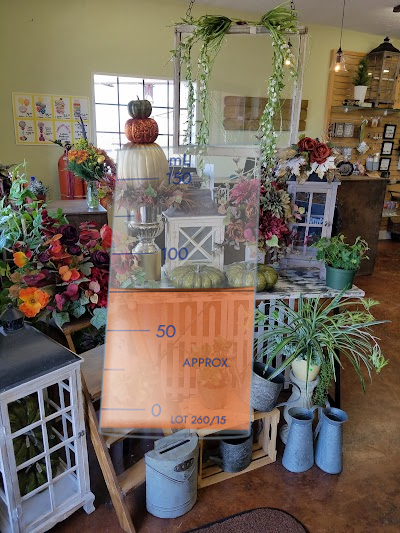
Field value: 75
